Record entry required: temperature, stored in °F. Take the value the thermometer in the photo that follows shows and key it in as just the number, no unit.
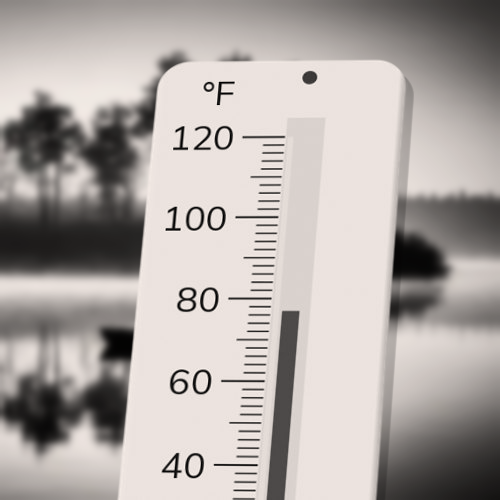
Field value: 77
